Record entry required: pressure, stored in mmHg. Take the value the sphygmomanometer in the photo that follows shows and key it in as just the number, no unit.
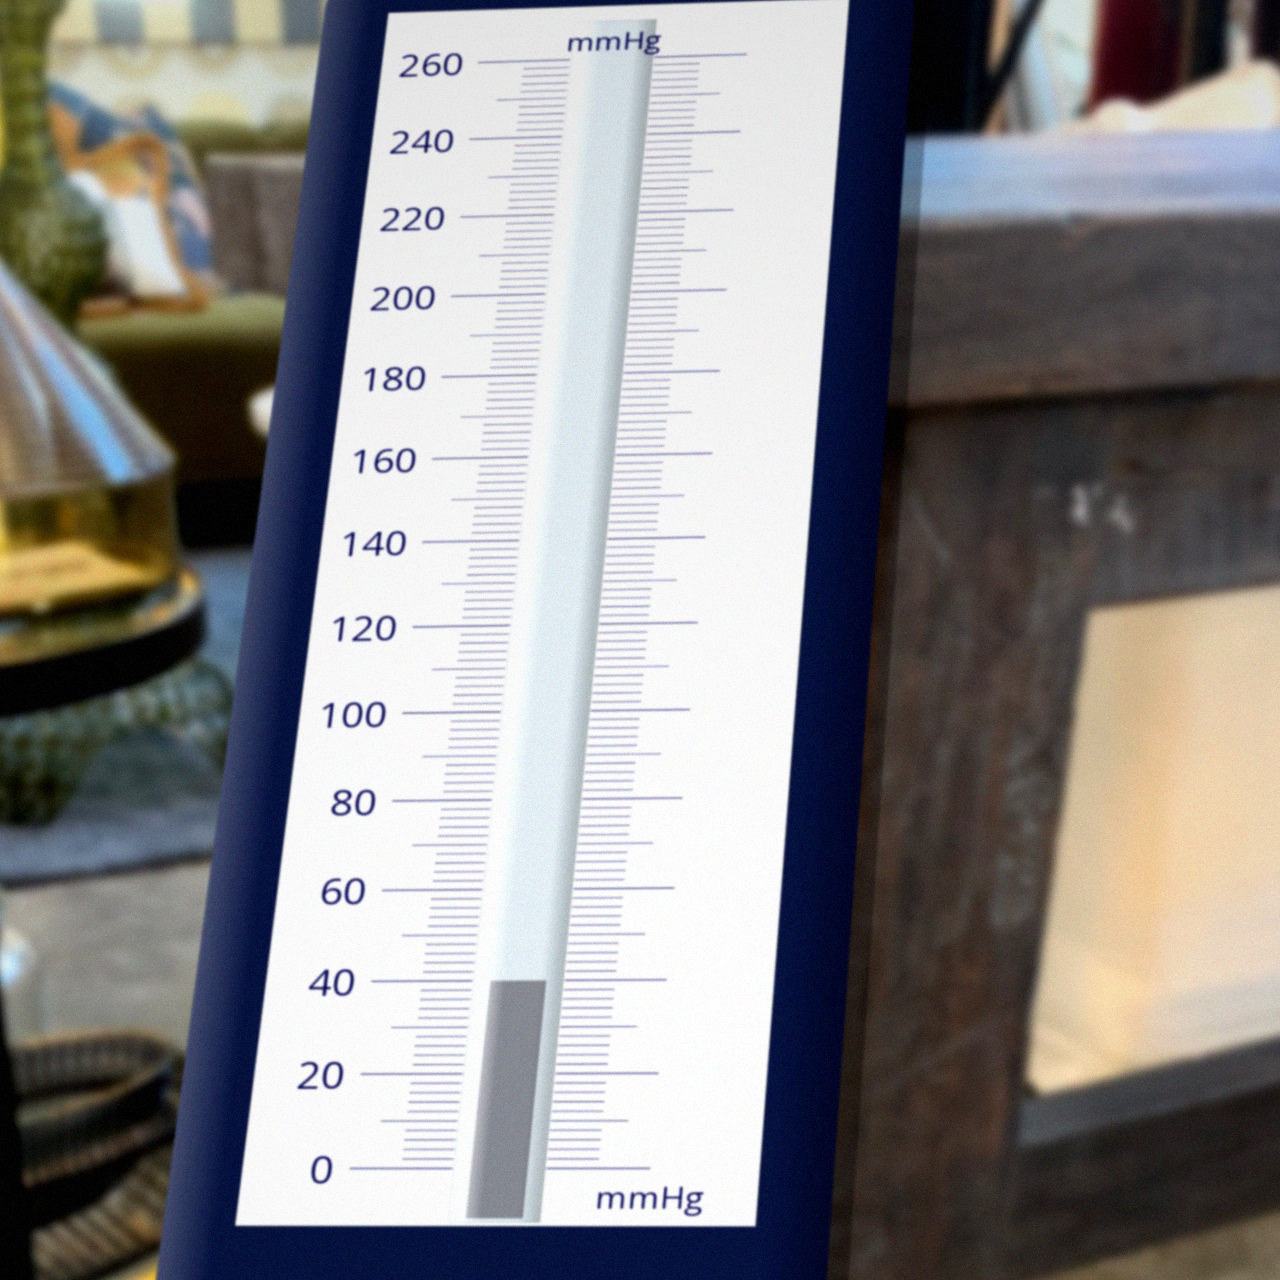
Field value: 40
